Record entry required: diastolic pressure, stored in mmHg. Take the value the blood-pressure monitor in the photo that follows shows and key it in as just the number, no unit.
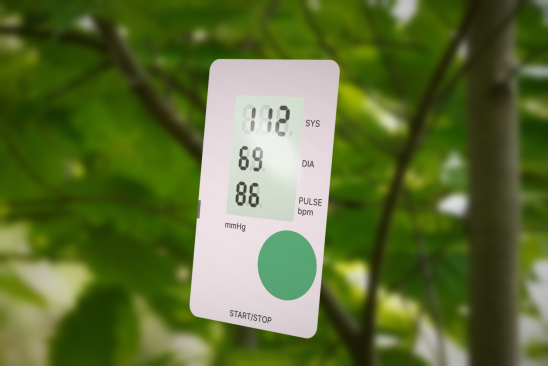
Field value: 69
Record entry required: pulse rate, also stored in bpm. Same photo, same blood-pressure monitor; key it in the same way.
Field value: 86
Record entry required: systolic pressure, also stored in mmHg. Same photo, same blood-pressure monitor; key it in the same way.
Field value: 112
